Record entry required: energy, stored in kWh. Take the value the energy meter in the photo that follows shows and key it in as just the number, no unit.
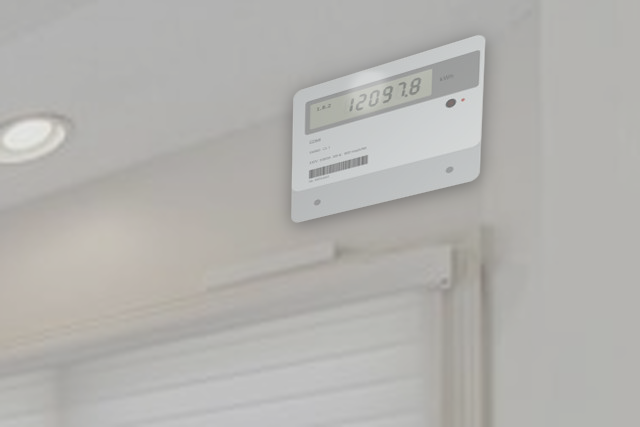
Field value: 12097.8
